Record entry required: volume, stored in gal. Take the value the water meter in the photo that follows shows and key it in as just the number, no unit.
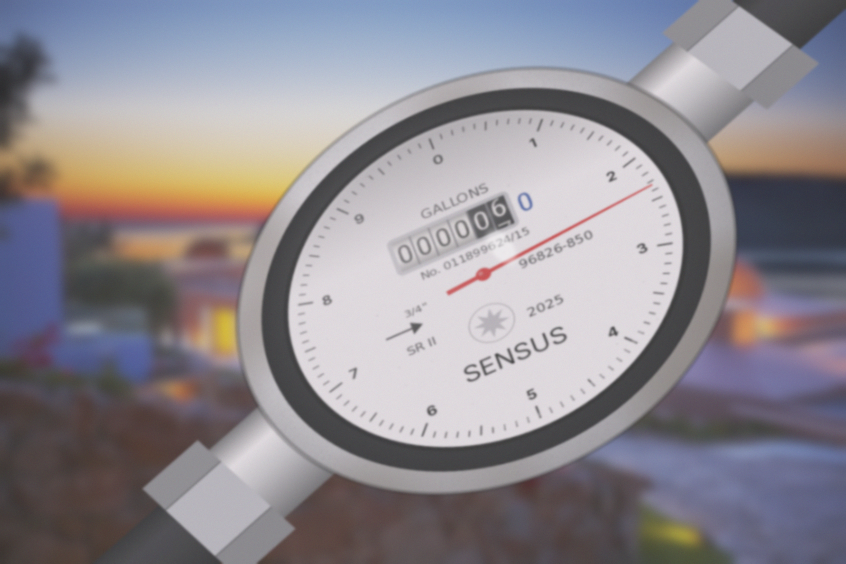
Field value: 62.3
